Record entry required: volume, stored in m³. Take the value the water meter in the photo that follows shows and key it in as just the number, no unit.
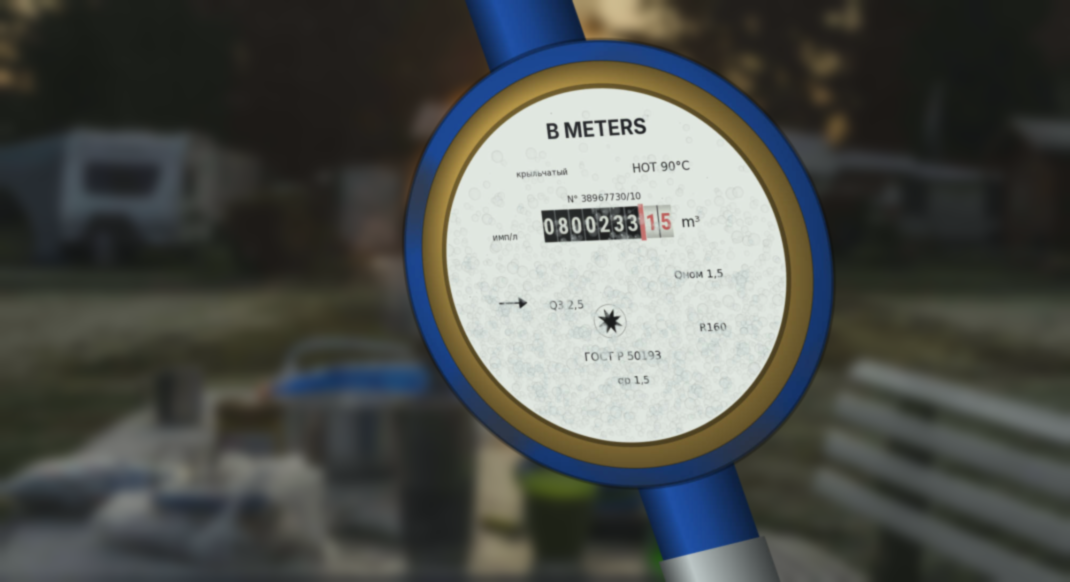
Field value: 800233.15
